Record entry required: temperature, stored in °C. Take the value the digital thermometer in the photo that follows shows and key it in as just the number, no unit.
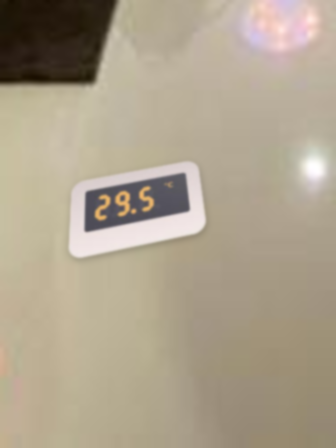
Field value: 29.5
